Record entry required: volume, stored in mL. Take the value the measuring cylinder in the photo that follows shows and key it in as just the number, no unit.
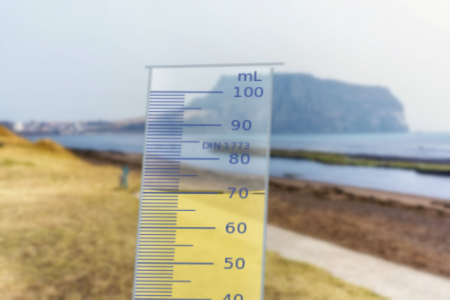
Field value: 70
